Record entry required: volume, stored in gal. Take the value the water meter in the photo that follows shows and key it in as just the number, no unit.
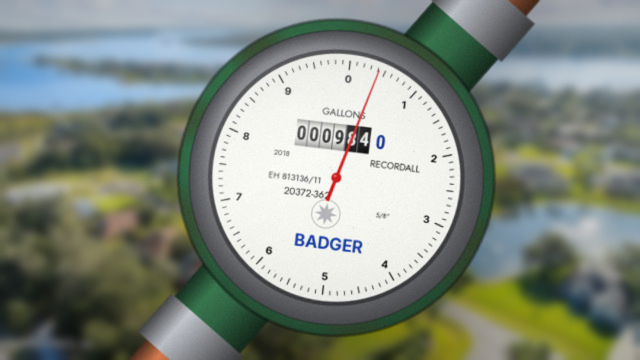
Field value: 9840.4
